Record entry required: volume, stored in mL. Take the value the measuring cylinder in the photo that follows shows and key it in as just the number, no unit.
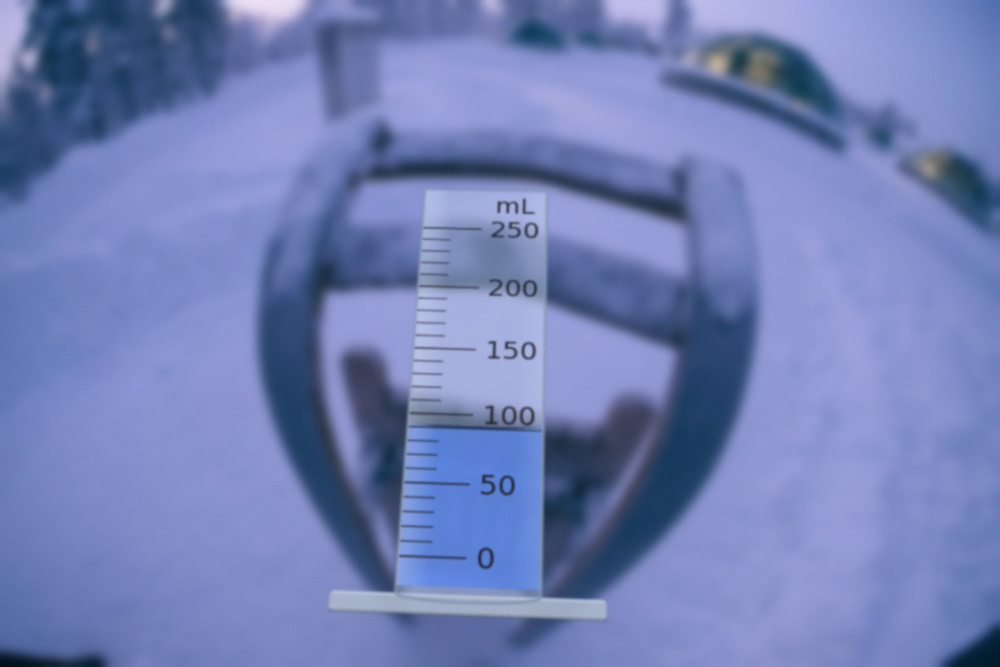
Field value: 90
